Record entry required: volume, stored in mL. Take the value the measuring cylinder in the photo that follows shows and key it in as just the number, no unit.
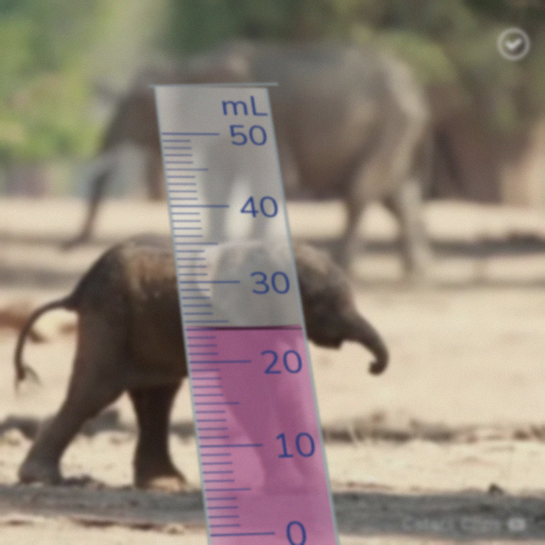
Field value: 24
